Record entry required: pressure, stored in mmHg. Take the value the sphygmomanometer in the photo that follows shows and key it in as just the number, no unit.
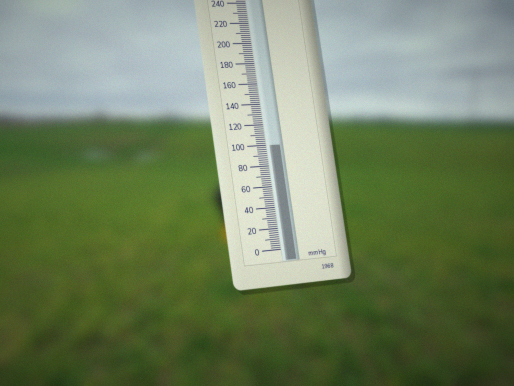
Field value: 100
